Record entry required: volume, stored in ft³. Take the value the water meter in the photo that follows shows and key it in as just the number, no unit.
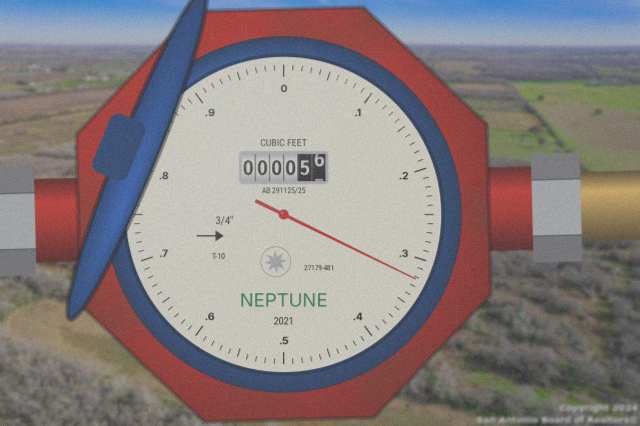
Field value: 56.32
